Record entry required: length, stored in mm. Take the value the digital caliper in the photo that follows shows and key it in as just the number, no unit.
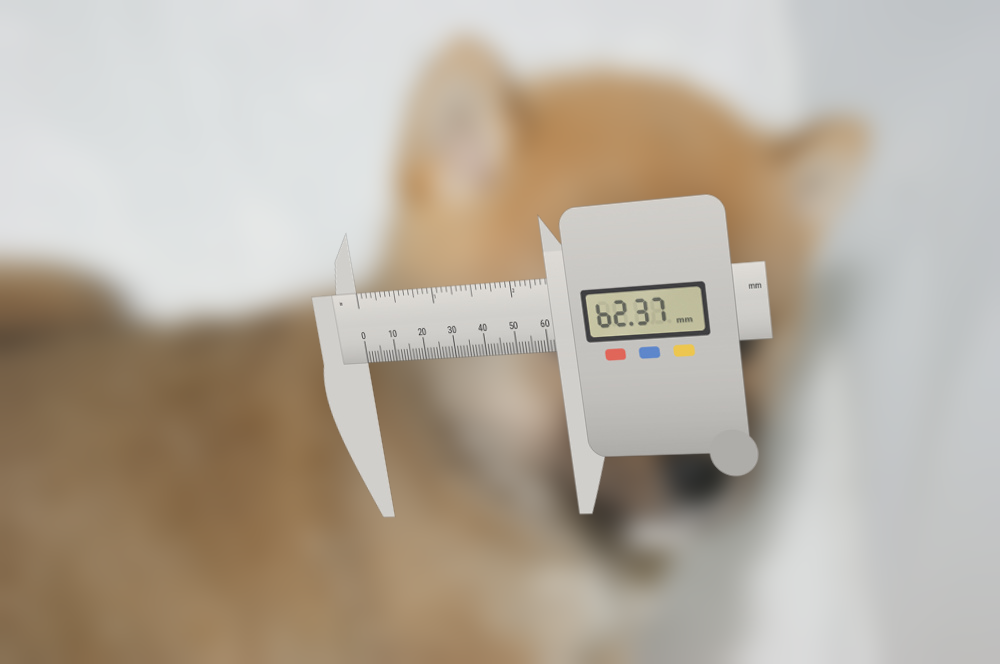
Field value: 62.37
